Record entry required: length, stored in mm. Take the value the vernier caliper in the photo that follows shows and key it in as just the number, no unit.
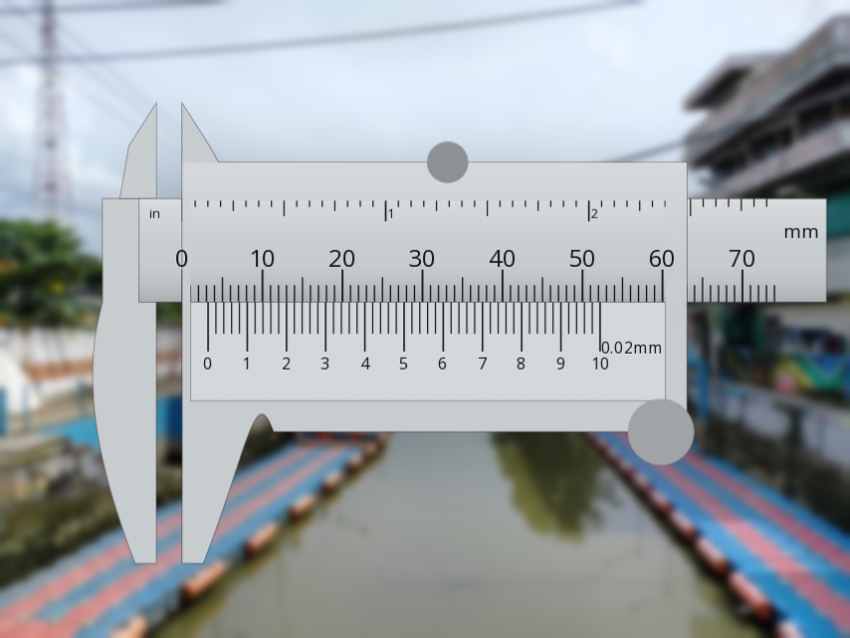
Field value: 3.2
